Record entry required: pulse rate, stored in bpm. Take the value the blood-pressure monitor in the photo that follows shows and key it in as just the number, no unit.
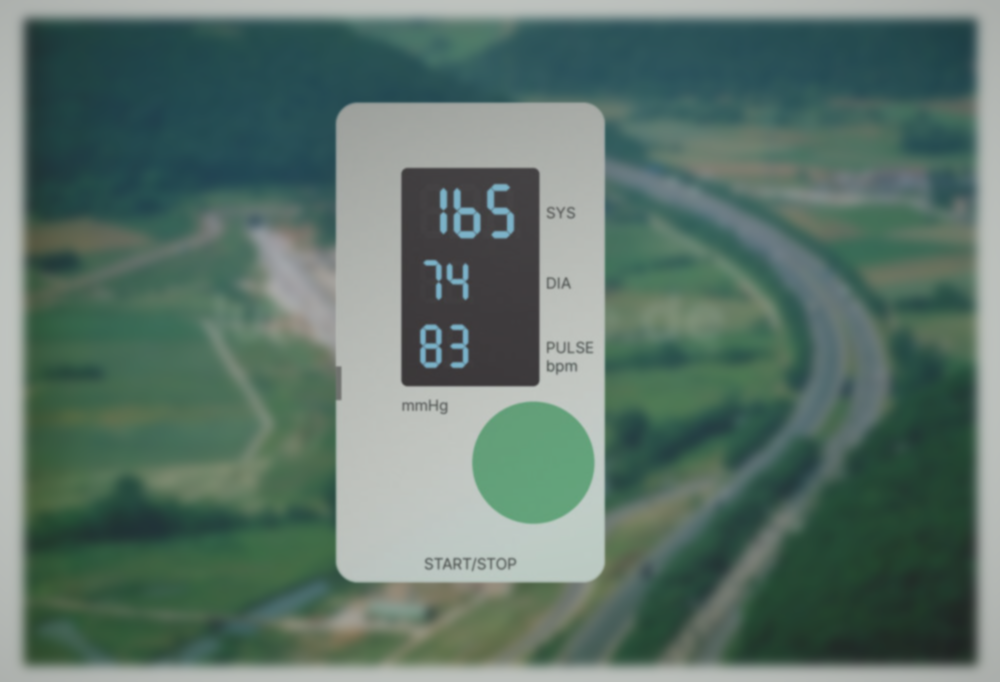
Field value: 83
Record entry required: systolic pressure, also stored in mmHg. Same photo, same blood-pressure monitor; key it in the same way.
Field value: 165
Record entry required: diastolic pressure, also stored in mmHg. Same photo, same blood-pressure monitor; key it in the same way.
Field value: 74
